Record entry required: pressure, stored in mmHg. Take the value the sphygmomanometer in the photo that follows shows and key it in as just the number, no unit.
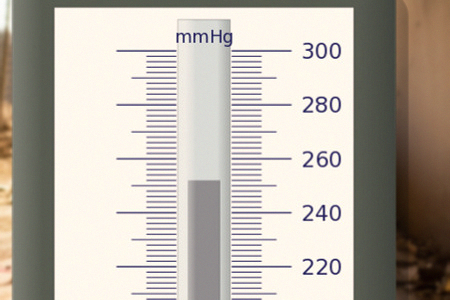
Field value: 252
